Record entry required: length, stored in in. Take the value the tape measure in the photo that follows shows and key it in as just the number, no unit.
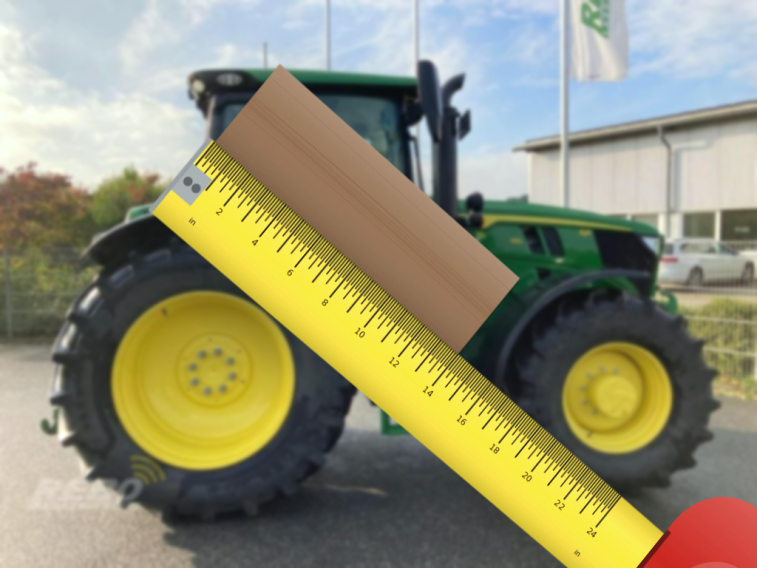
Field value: 14
